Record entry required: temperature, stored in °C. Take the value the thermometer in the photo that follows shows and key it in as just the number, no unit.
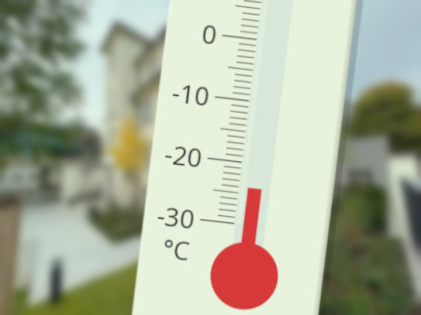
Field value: -24
